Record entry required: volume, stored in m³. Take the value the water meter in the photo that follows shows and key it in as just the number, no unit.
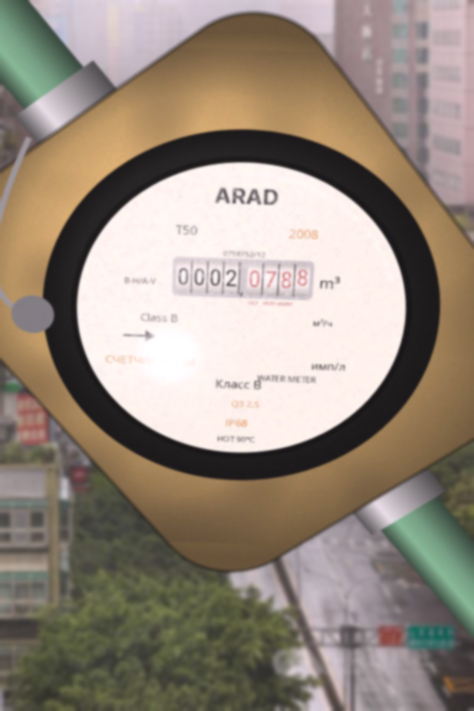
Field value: 2.0788
